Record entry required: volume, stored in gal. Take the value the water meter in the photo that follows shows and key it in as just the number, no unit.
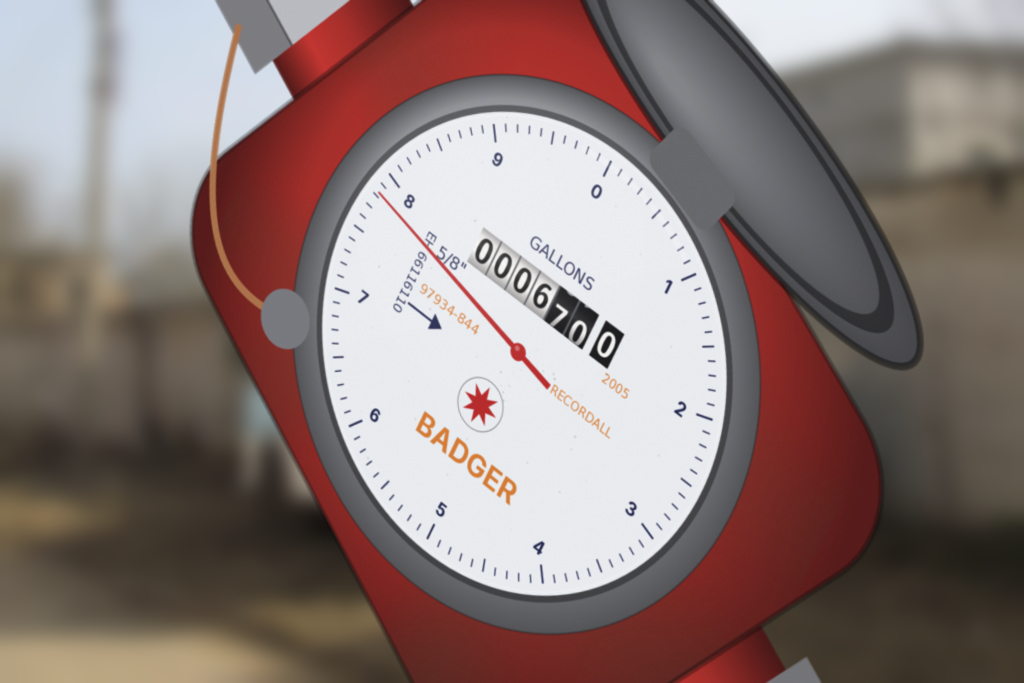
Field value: 6697.8
